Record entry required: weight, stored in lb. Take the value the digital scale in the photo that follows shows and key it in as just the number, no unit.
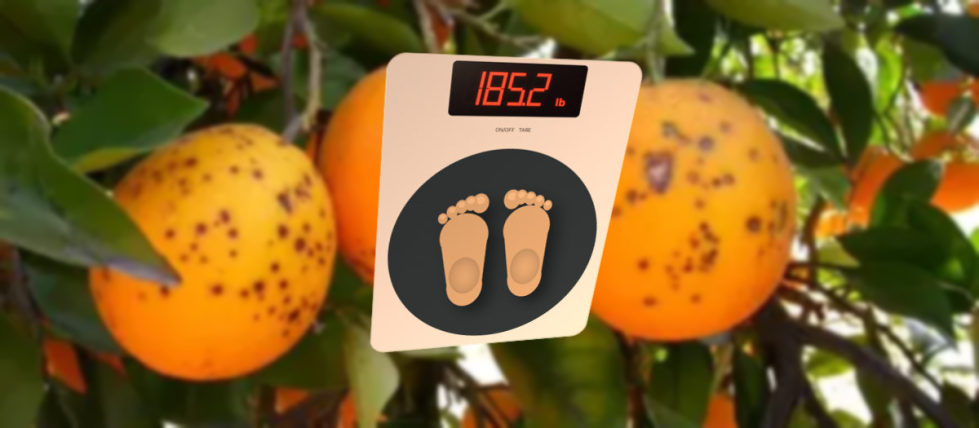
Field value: 185.2
